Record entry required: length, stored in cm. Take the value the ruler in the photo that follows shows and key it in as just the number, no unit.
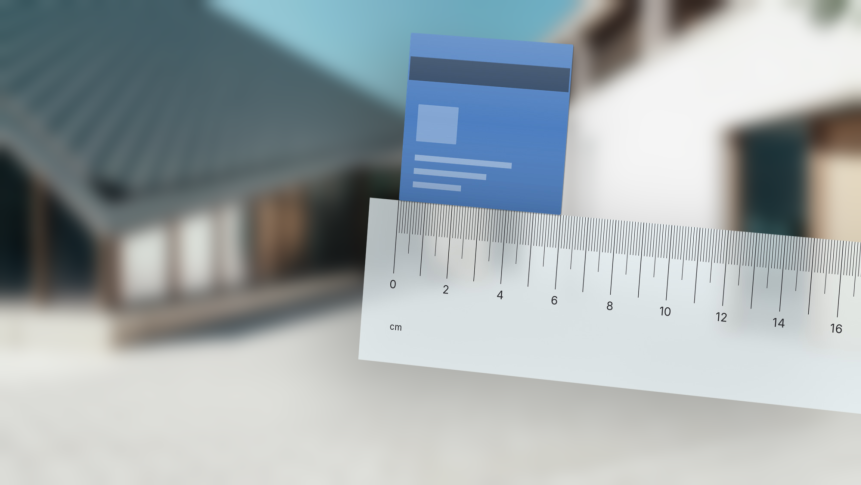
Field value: 6
